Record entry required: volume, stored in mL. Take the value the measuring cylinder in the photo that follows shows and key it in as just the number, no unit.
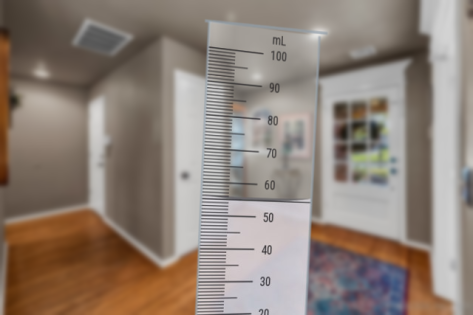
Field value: 55
